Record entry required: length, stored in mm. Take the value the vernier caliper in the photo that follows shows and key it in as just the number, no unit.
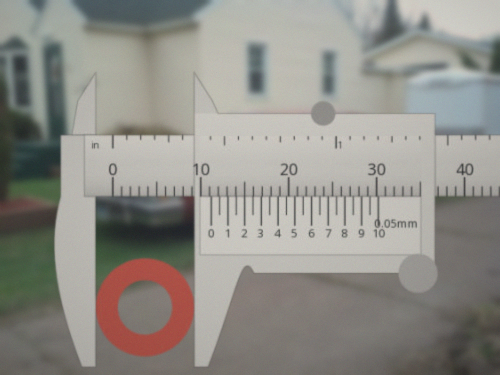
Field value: 11.2
